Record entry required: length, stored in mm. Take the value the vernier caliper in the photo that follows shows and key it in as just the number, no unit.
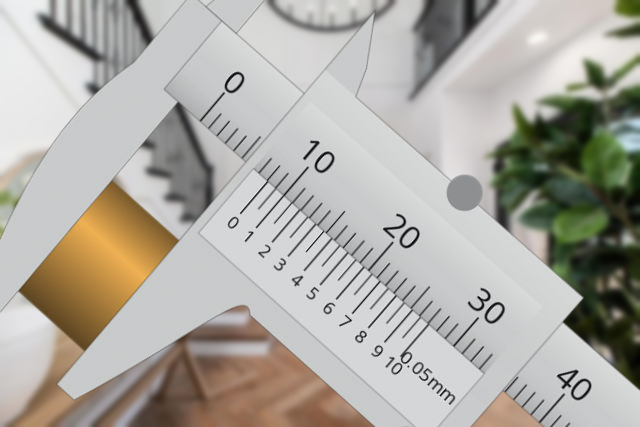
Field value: 8.1
